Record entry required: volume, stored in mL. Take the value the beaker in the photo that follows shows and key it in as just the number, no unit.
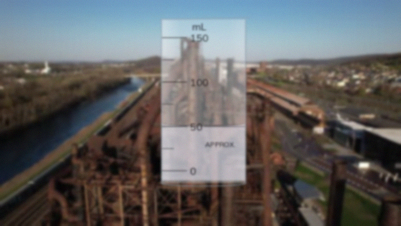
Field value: 50
